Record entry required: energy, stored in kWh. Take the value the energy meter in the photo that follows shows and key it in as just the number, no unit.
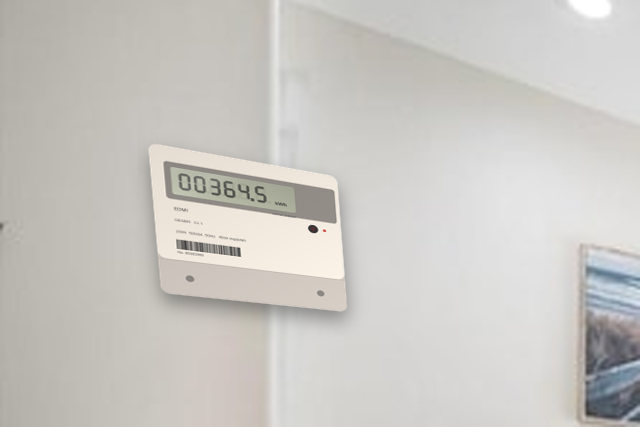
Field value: 364.5
